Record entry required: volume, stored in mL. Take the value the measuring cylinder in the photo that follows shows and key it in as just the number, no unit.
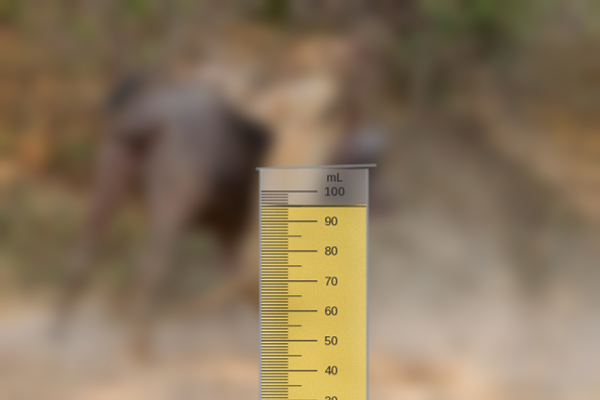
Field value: 95
